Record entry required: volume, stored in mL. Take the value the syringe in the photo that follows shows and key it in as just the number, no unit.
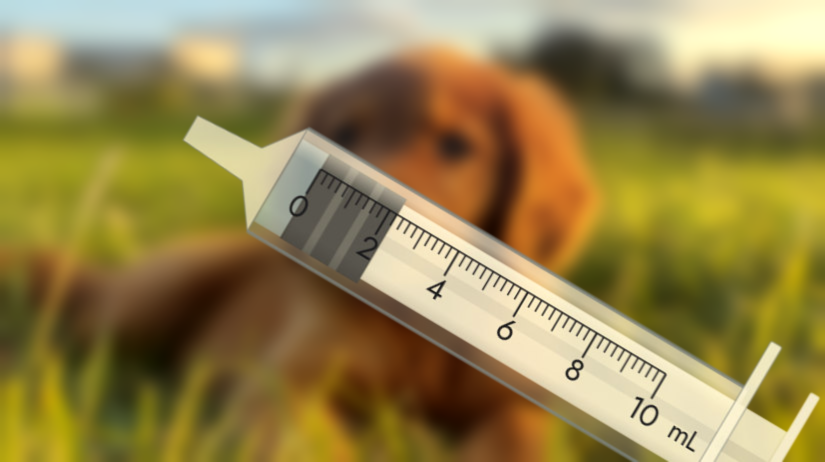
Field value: 0
